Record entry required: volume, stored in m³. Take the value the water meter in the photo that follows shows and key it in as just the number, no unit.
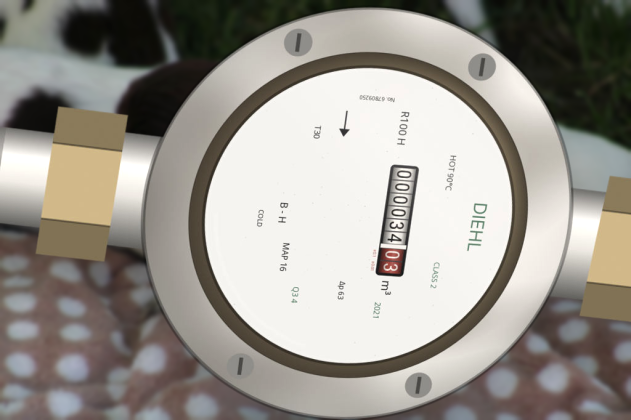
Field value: 34.03
